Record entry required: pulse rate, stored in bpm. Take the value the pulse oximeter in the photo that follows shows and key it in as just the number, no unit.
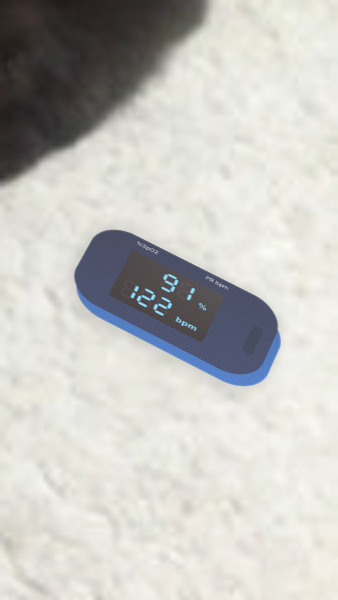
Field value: 122
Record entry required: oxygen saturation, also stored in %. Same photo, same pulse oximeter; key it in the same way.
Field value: 91
